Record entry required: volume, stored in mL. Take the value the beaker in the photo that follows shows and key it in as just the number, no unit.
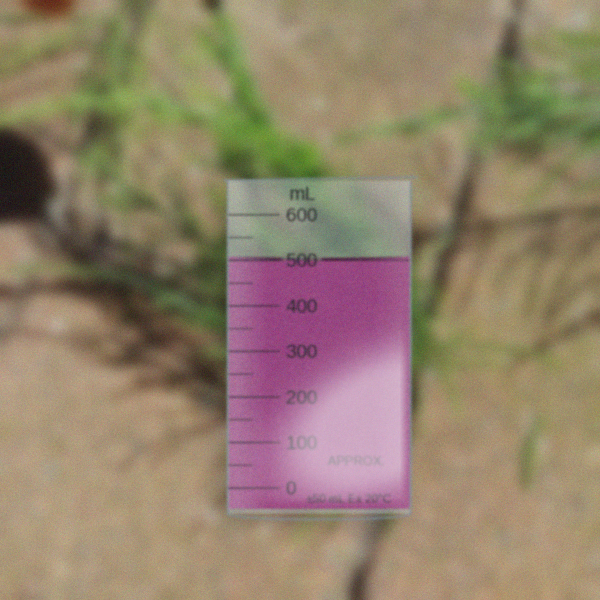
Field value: 500
